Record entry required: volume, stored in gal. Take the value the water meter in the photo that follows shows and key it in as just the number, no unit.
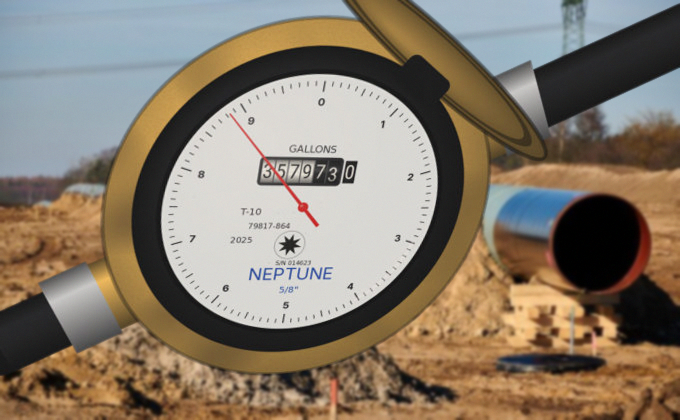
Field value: 3579728.8
